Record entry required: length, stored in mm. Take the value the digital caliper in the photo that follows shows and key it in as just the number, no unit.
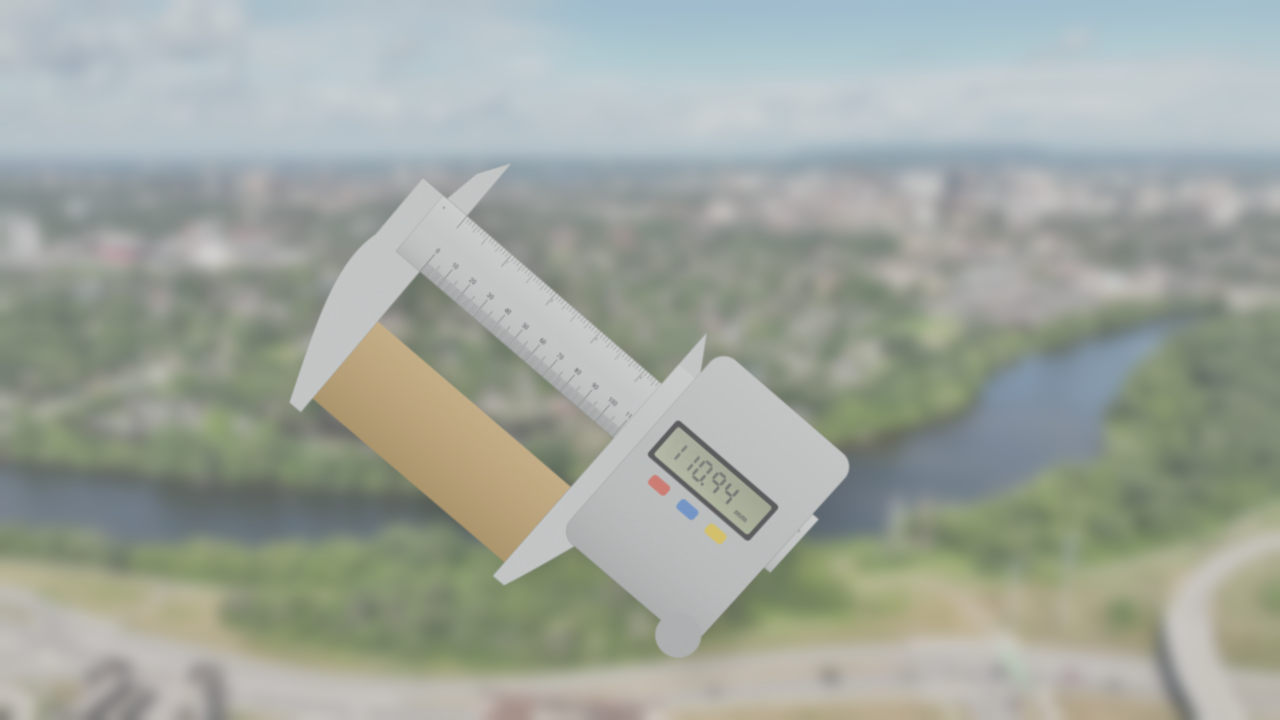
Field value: 110.94
